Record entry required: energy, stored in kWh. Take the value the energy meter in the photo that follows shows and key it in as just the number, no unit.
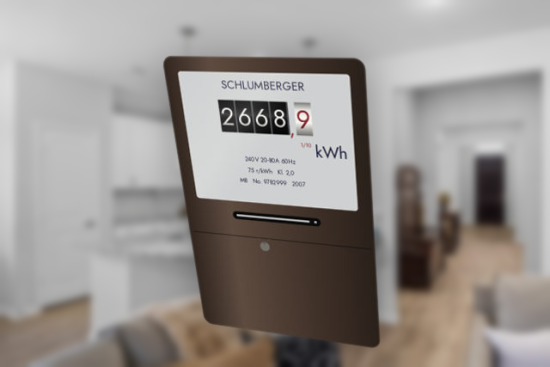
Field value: 2668.9
